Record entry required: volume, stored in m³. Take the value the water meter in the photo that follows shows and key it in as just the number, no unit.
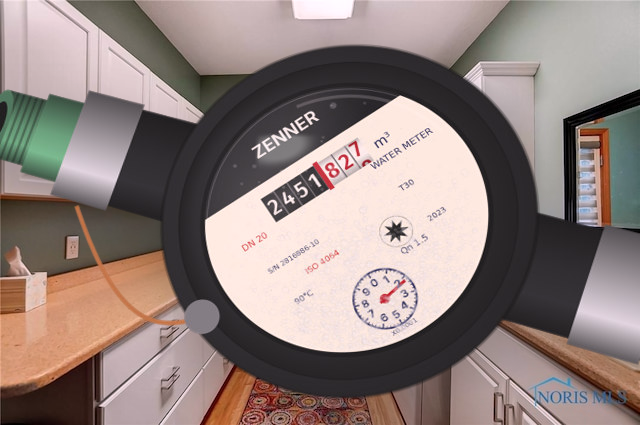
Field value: 2451.8272
